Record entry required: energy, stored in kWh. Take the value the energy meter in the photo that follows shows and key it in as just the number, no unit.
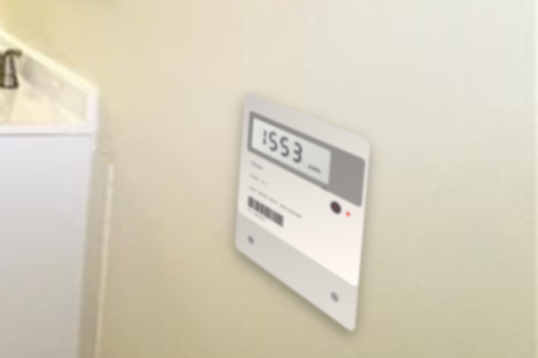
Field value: 1553
